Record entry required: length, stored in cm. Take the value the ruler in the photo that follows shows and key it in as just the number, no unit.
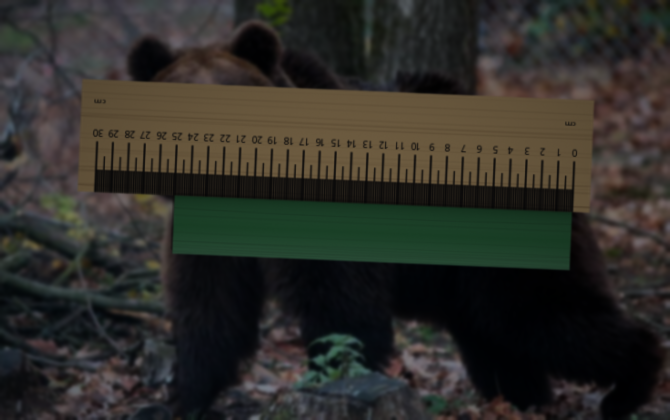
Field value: 25
